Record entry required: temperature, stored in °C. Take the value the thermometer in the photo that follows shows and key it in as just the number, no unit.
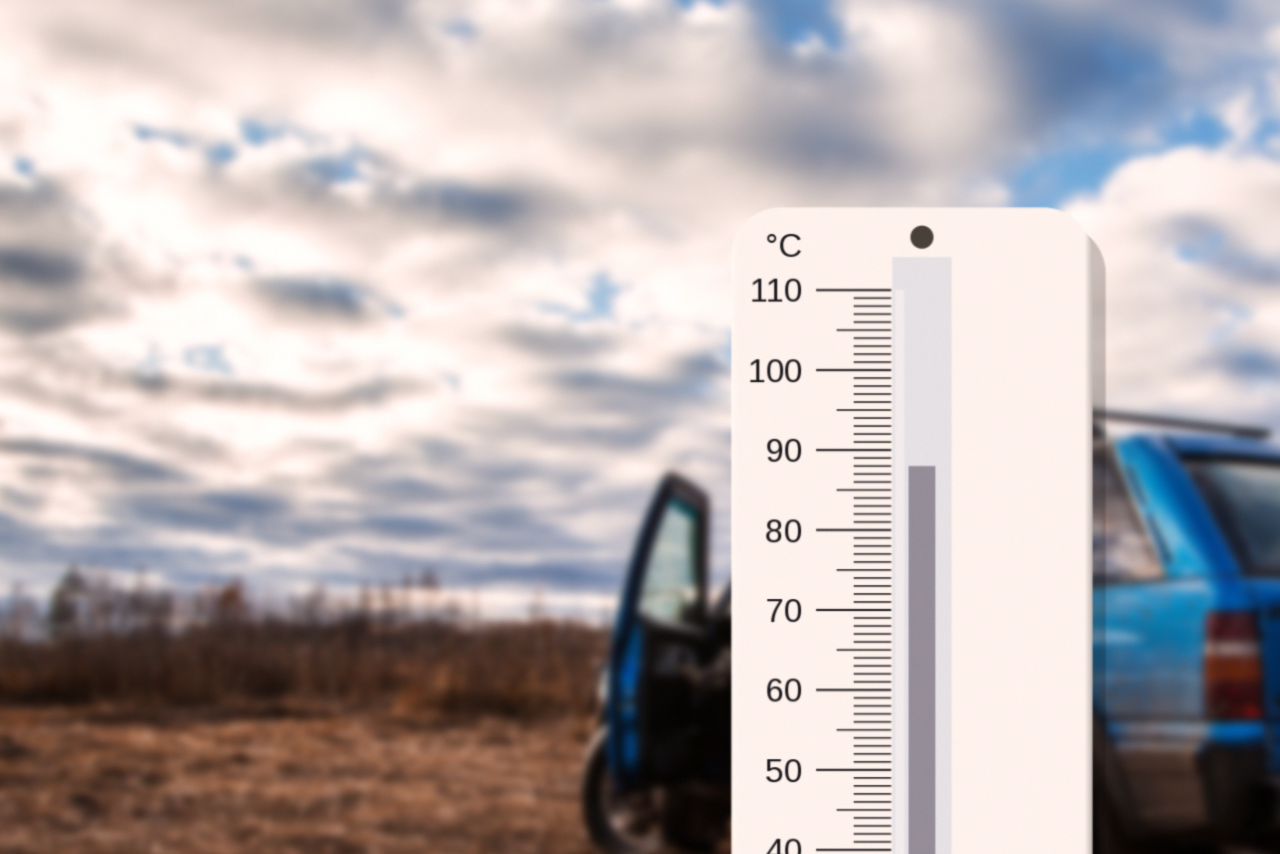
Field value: 88
